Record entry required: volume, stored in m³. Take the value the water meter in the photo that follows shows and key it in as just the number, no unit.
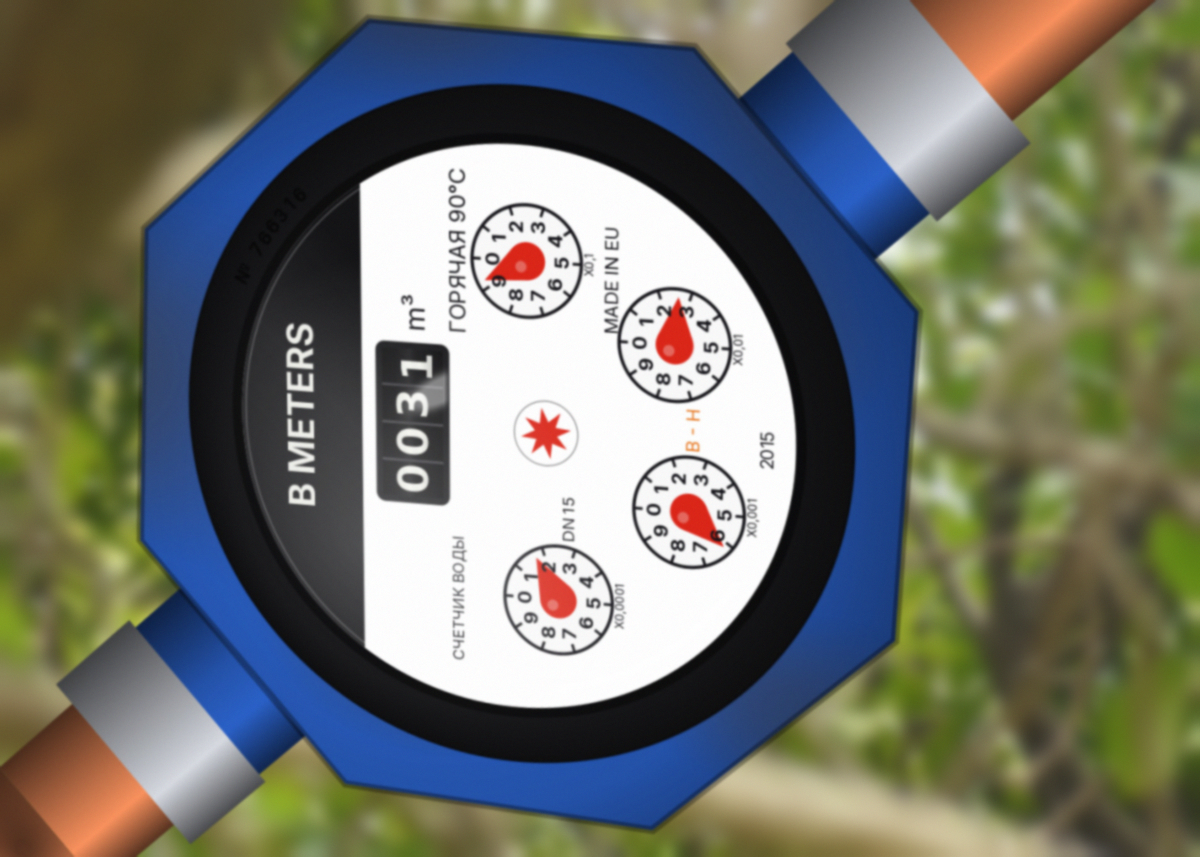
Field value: 30.9261
